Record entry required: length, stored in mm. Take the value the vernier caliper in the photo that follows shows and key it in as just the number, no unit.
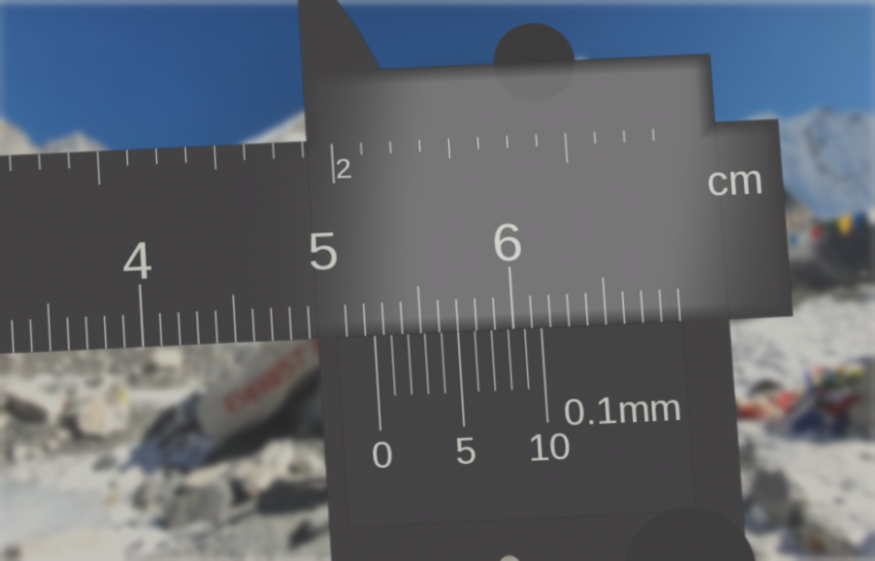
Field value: 52.5
